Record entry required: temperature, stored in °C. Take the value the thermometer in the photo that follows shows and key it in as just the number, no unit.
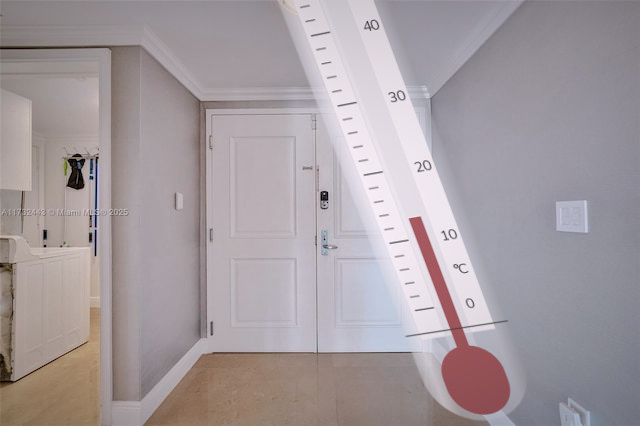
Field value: 13
